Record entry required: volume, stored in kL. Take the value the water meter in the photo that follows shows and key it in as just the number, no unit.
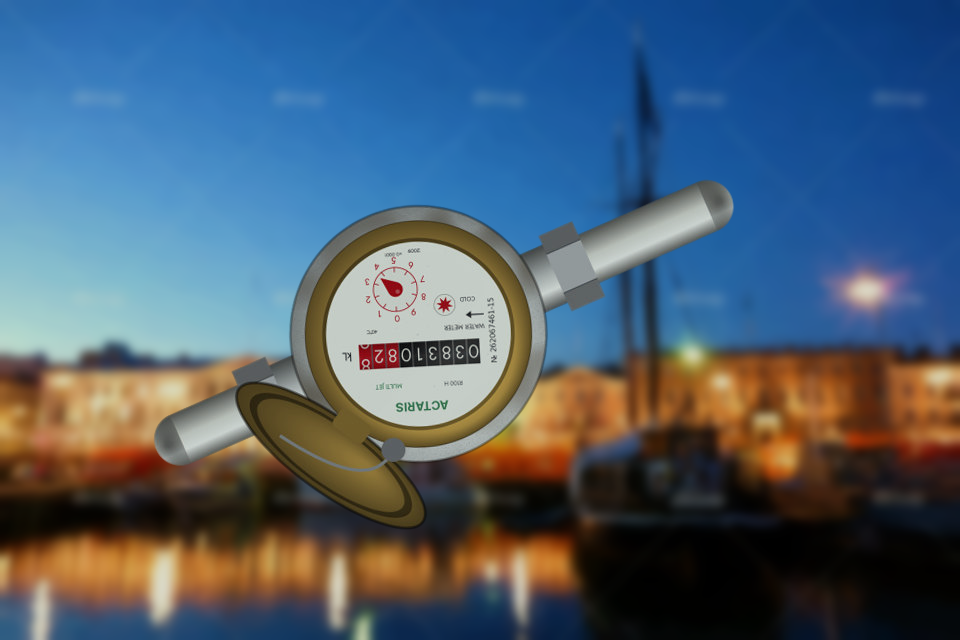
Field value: 38310.8283
